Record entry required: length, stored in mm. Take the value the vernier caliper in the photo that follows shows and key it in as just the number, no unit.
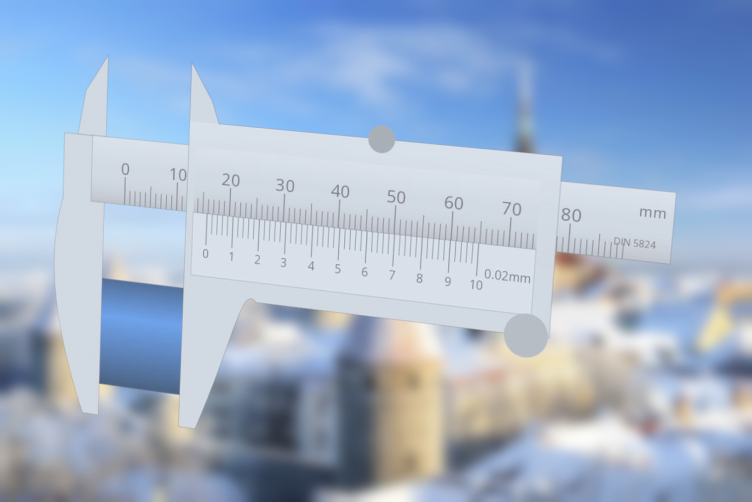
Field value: 15.8
